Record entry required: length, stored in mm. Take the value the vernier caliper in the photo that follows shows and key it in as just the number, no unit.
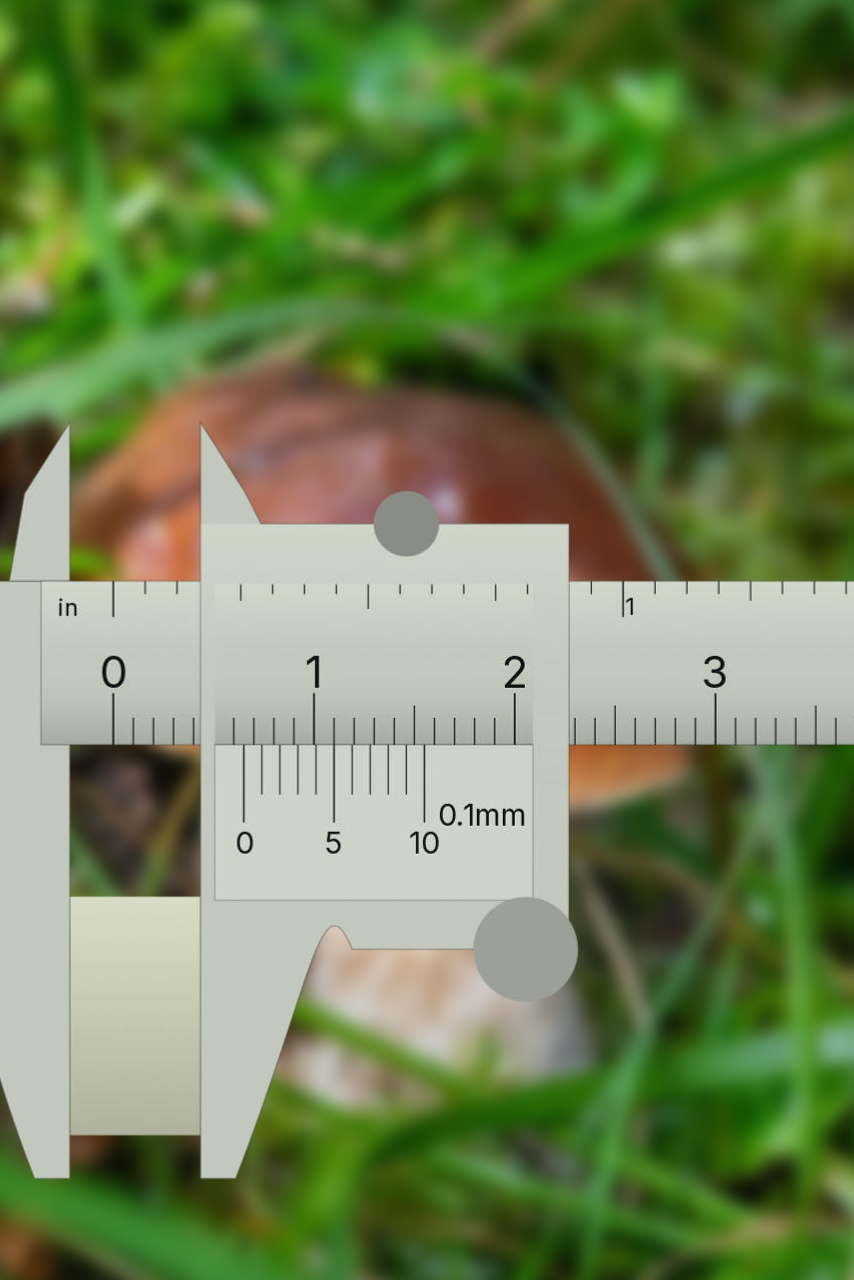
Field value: 6.5
